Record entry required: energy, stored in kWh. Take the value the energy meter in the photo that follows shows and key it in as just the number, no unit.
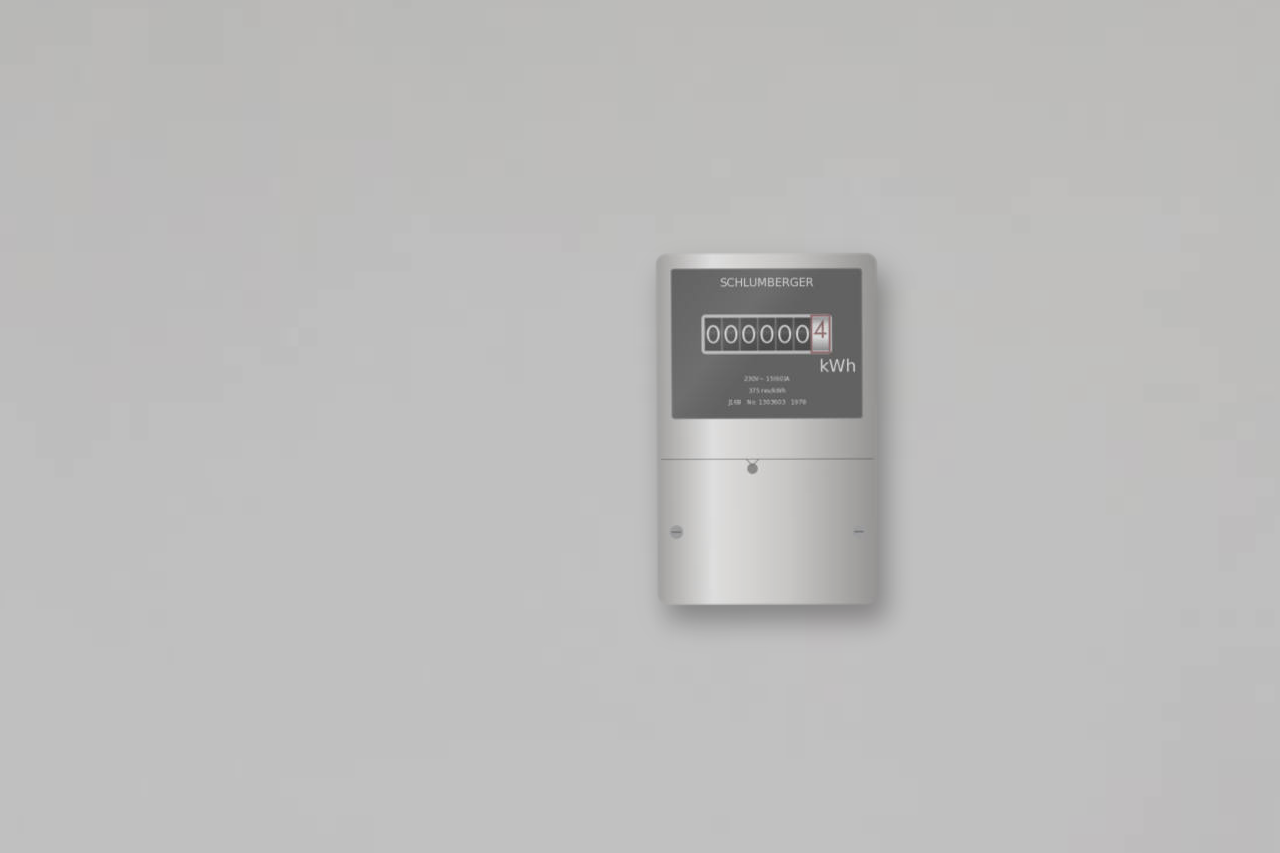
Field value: 0.4
